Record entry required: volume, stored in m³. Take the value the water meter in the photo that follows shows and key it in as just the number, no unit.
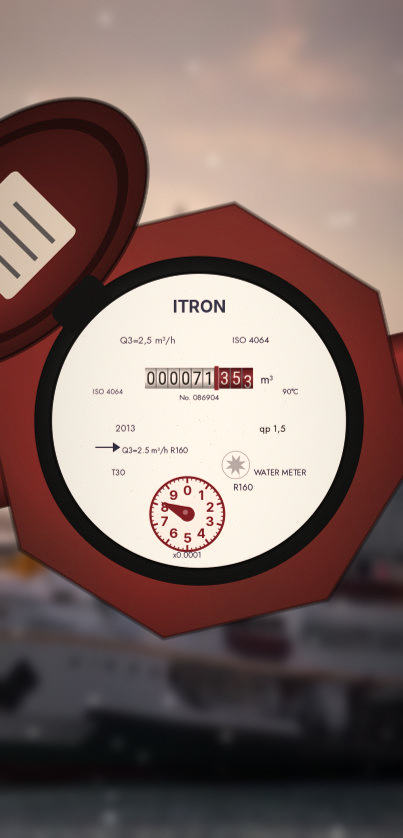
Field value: 71.3528
